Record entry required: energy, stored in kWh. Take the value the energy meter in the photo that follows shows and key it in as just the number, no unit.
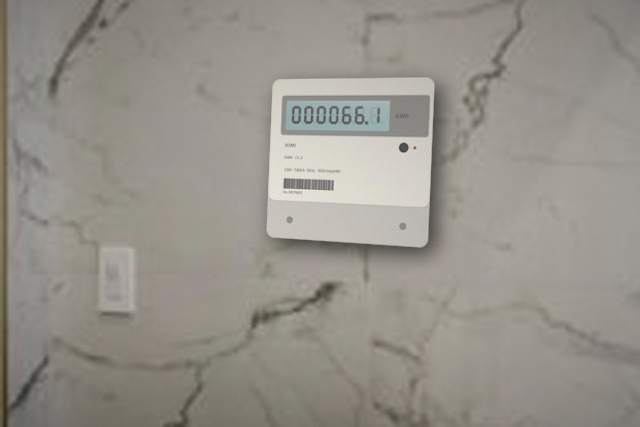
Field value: 66.1
